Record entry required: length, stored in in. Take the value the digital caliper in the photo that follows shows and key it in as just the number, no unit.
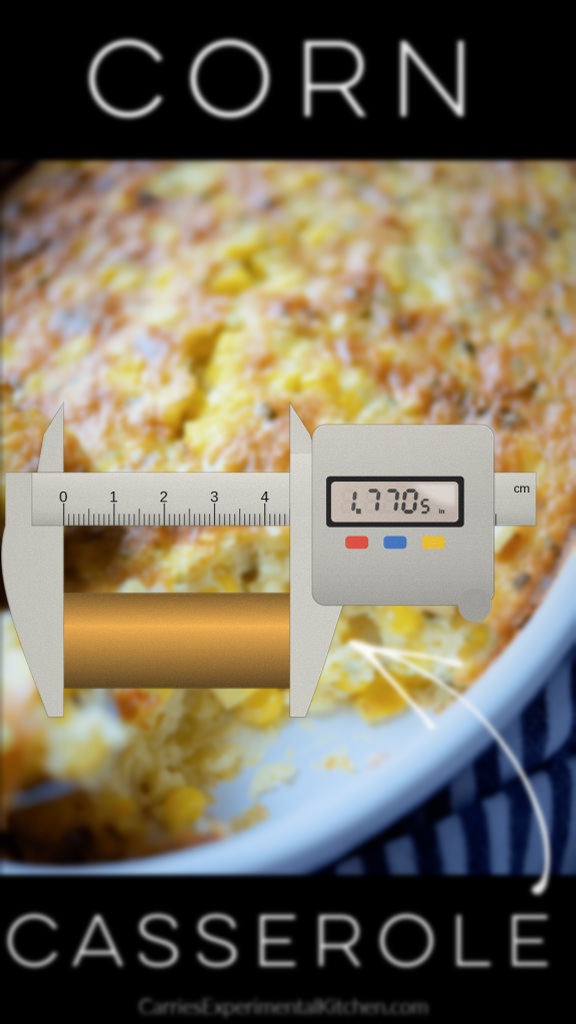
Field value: 1.7705
